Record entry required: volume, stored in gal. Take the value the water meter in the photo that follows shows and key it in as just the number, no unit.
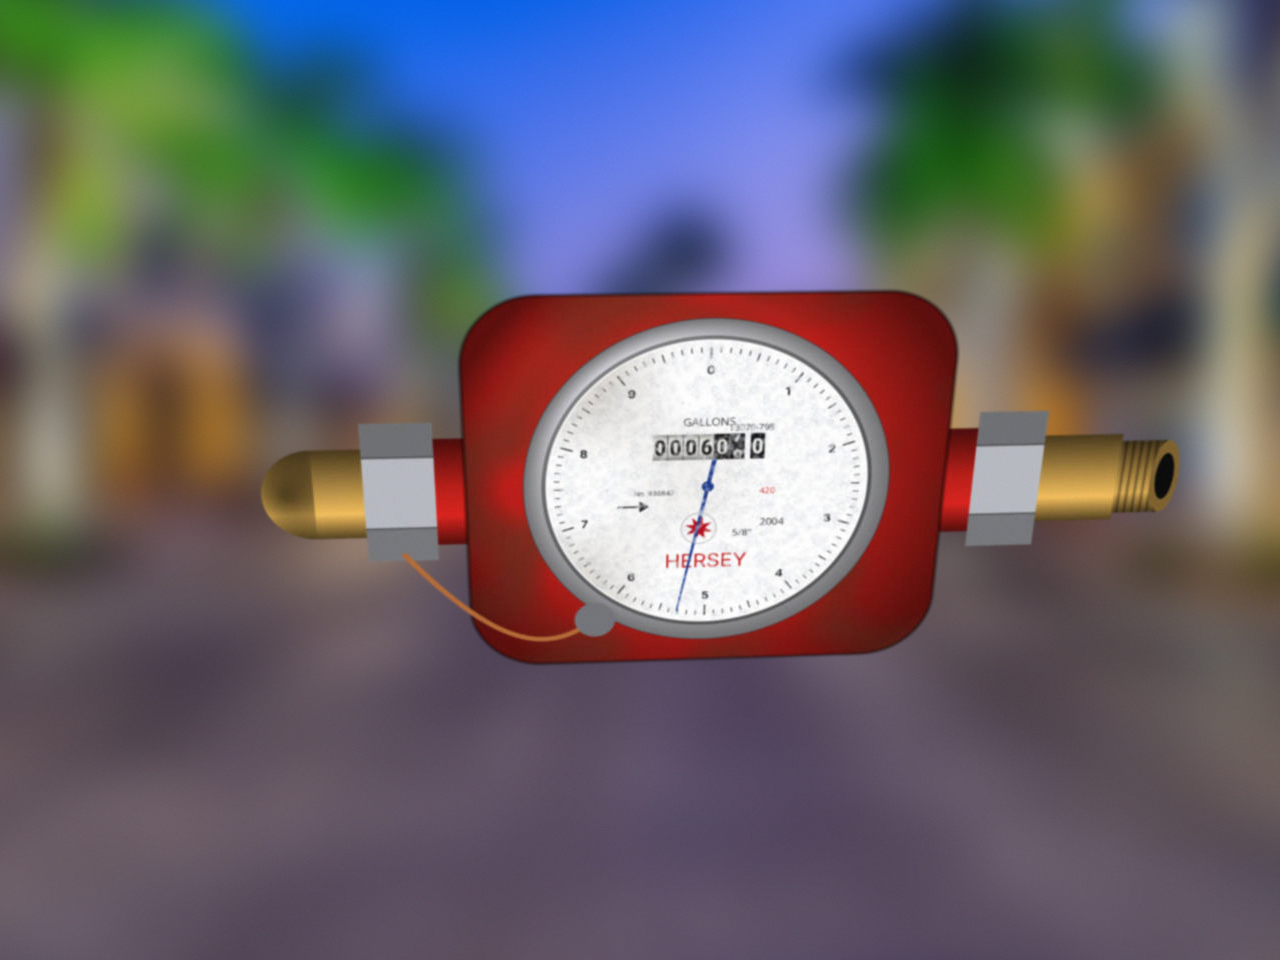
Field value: 6075.3
